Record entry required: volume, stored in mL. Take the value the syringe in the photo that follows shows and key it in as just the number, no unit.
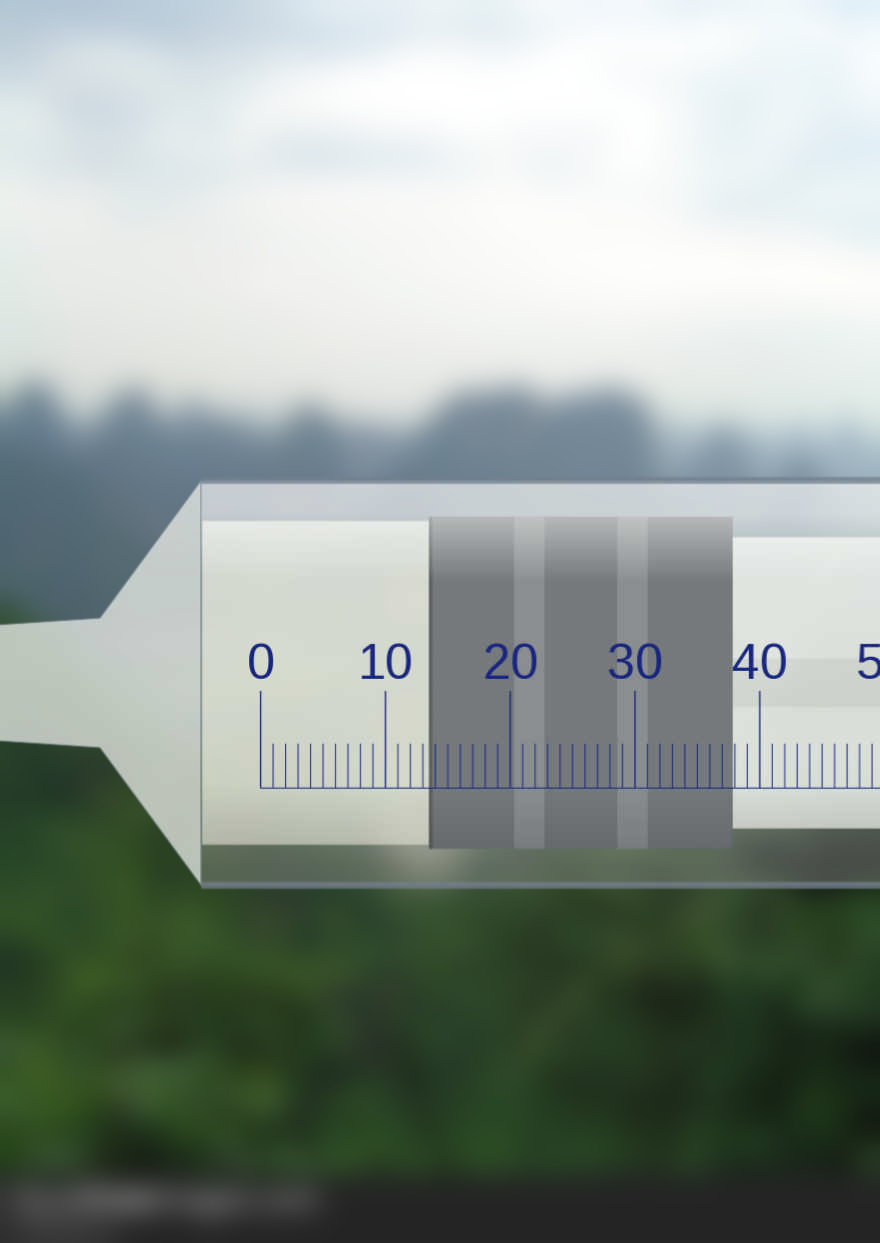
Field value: 13.5
